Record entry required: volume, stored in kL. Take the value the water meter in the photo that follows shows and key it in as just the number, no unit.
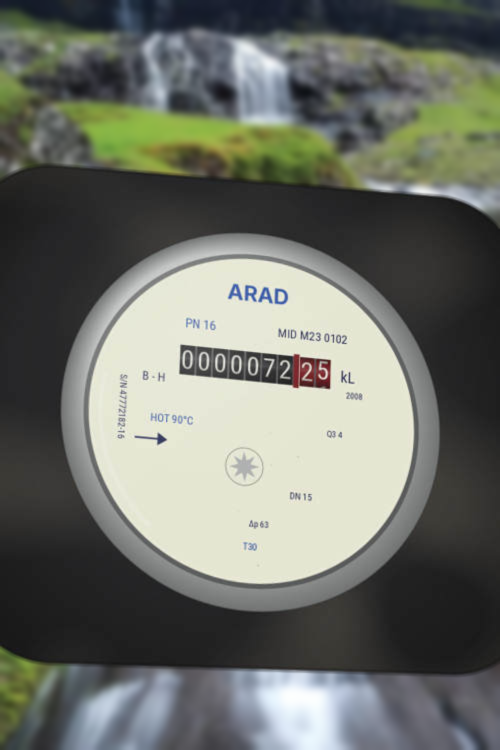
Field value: 72.25
